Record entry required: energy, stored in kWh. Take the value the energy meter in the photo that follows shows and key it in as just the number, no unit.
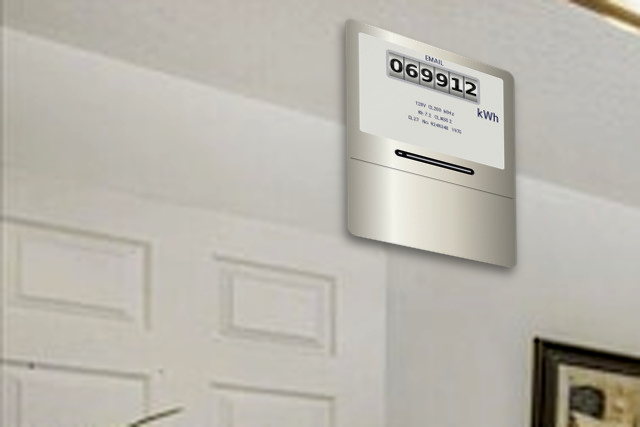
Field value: 69912
